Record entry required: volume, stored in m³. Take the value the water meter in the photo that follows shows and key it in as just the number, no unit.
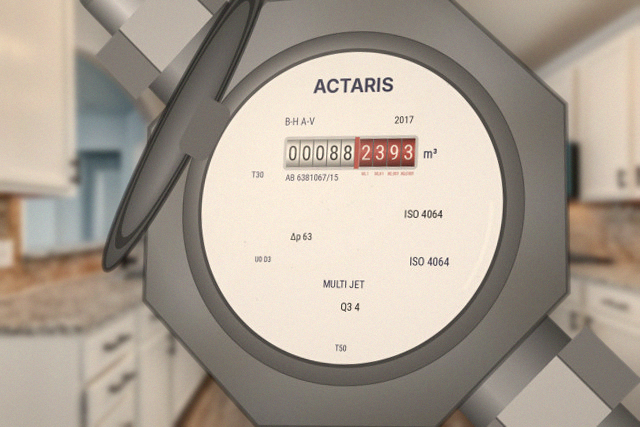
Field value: 88.2393
